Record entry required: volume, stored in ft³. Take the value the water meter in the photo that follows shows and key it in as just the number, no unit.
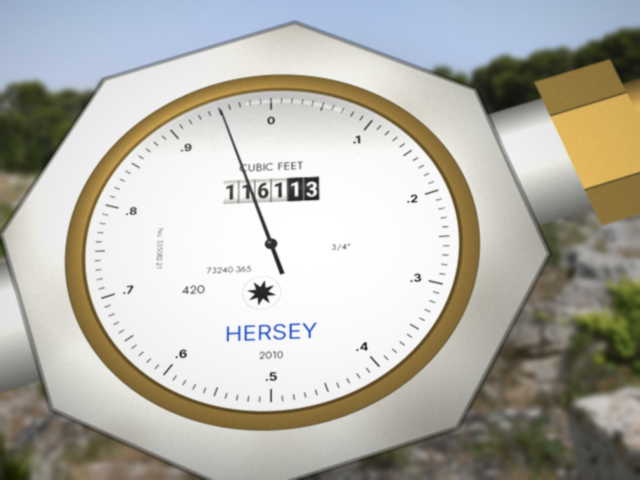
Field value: 116112.95
